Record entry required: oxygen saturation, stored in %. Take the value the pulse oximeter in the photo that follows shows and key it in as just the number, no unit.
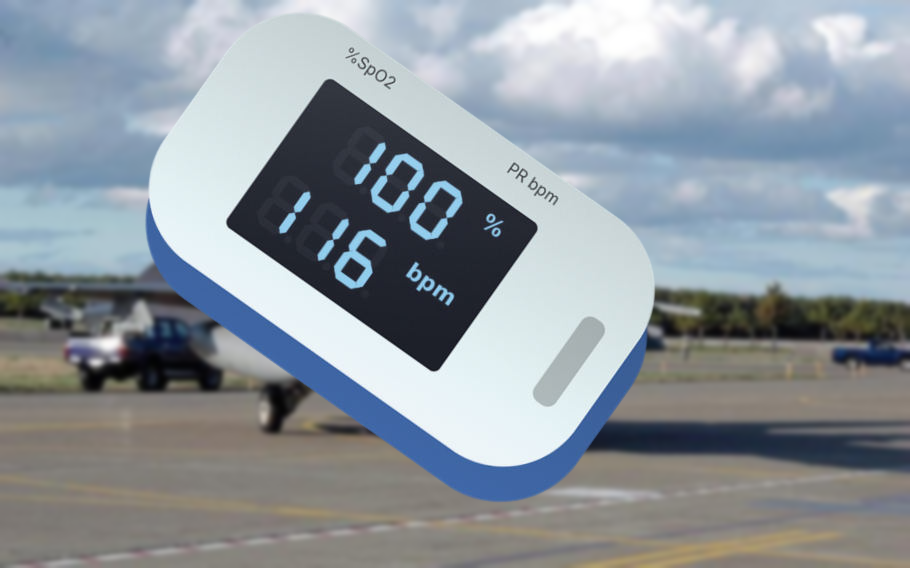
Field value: 100
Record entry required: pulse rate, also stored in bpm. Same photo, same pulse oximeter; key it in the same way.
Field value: 116
